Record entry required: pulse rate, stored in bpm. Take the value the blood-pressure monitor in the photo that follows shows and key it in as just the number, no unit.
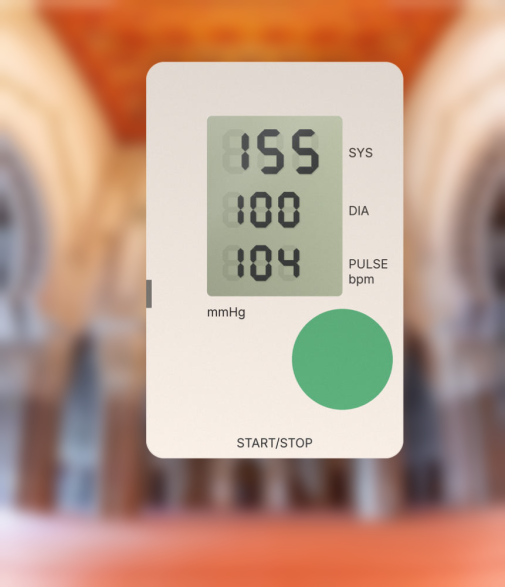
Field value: 104
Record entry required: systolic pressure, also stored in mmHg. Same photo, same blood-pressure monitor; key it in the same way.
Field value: 155
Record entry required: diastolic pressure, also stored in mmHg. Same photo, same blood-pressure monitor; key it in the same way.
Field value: 100
